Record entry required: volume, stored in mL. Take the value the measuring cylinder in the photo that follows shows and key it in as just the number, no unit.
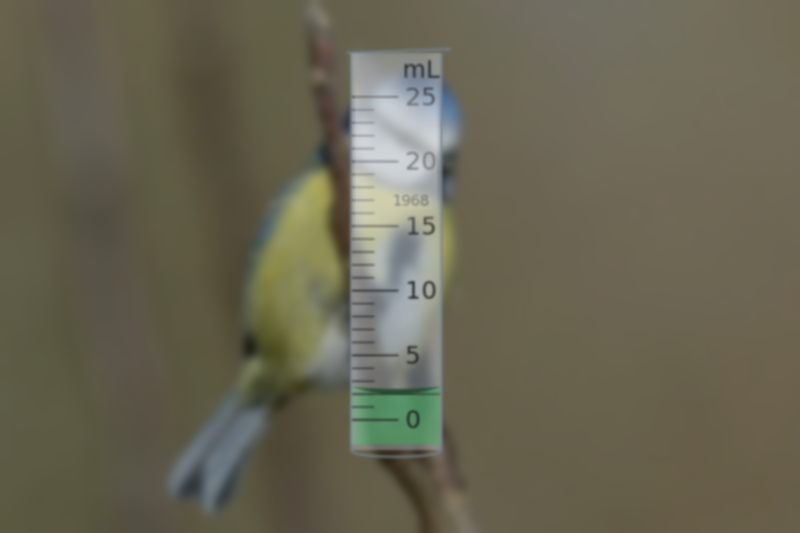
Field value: 2
